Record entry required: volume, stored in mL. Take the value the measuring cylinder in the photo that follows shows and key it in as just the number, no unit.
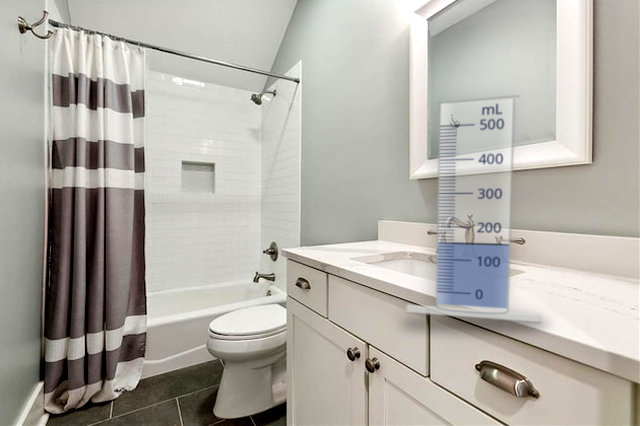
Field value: 150
